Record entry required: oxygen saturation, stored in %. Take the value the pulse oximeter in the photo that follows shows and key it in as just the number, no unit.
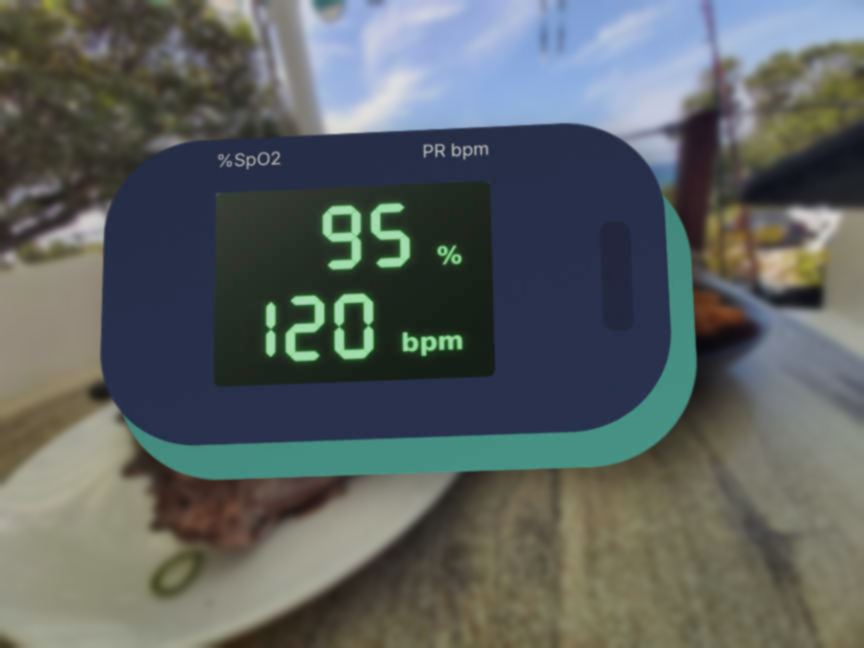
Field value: 95
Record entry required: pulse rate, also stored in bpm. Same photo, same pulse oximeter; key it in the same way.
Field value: 120
